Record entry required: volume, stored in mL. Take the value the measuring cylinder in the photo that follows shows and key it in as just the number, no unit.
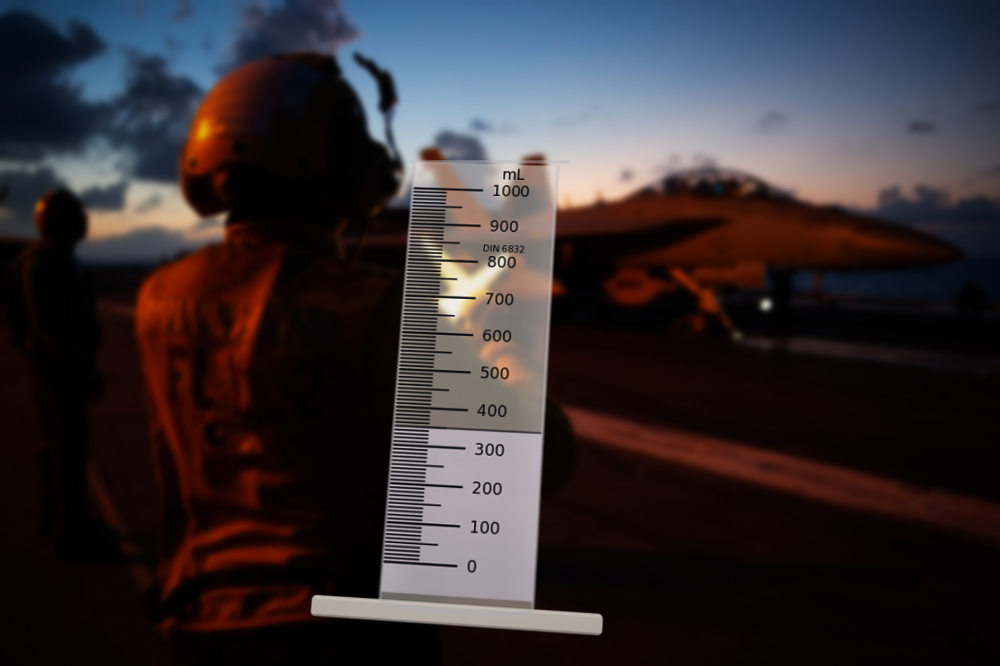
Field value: 350
